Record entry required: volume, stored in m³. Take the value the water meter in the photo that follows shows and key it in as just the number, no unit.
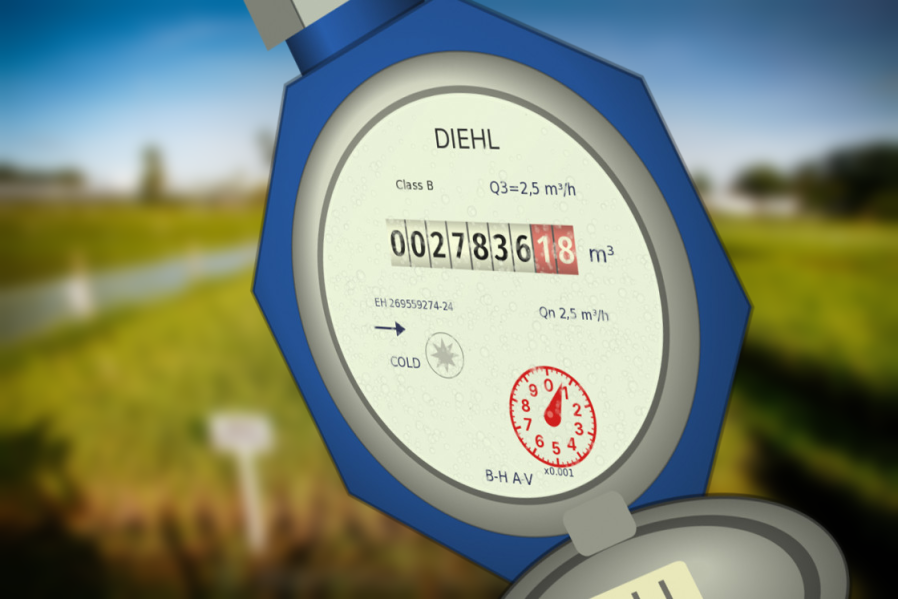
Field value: 27836.180
